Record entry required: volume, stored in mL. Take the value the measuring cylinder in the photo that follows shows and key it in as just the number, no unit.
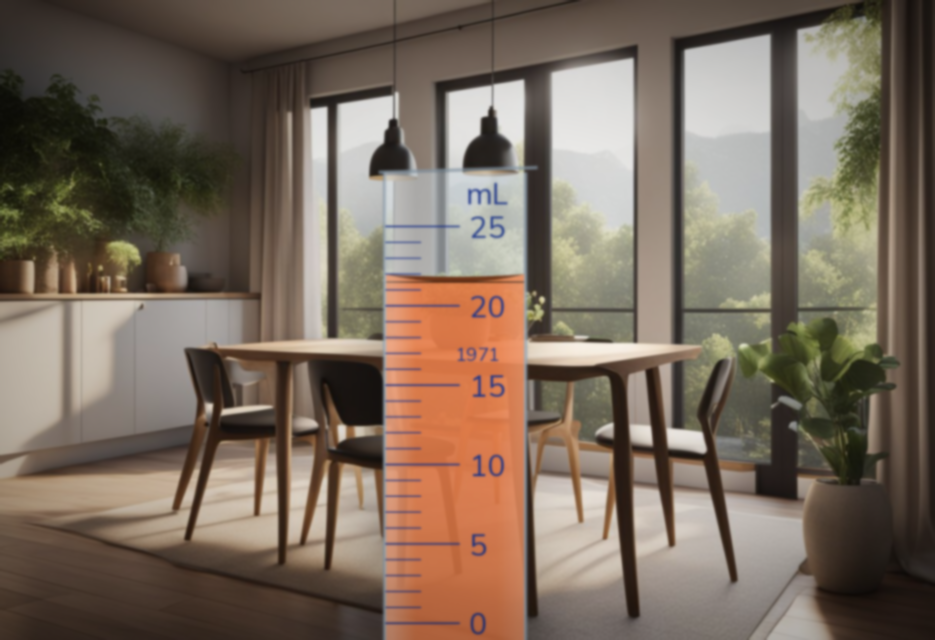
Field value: 21.5
